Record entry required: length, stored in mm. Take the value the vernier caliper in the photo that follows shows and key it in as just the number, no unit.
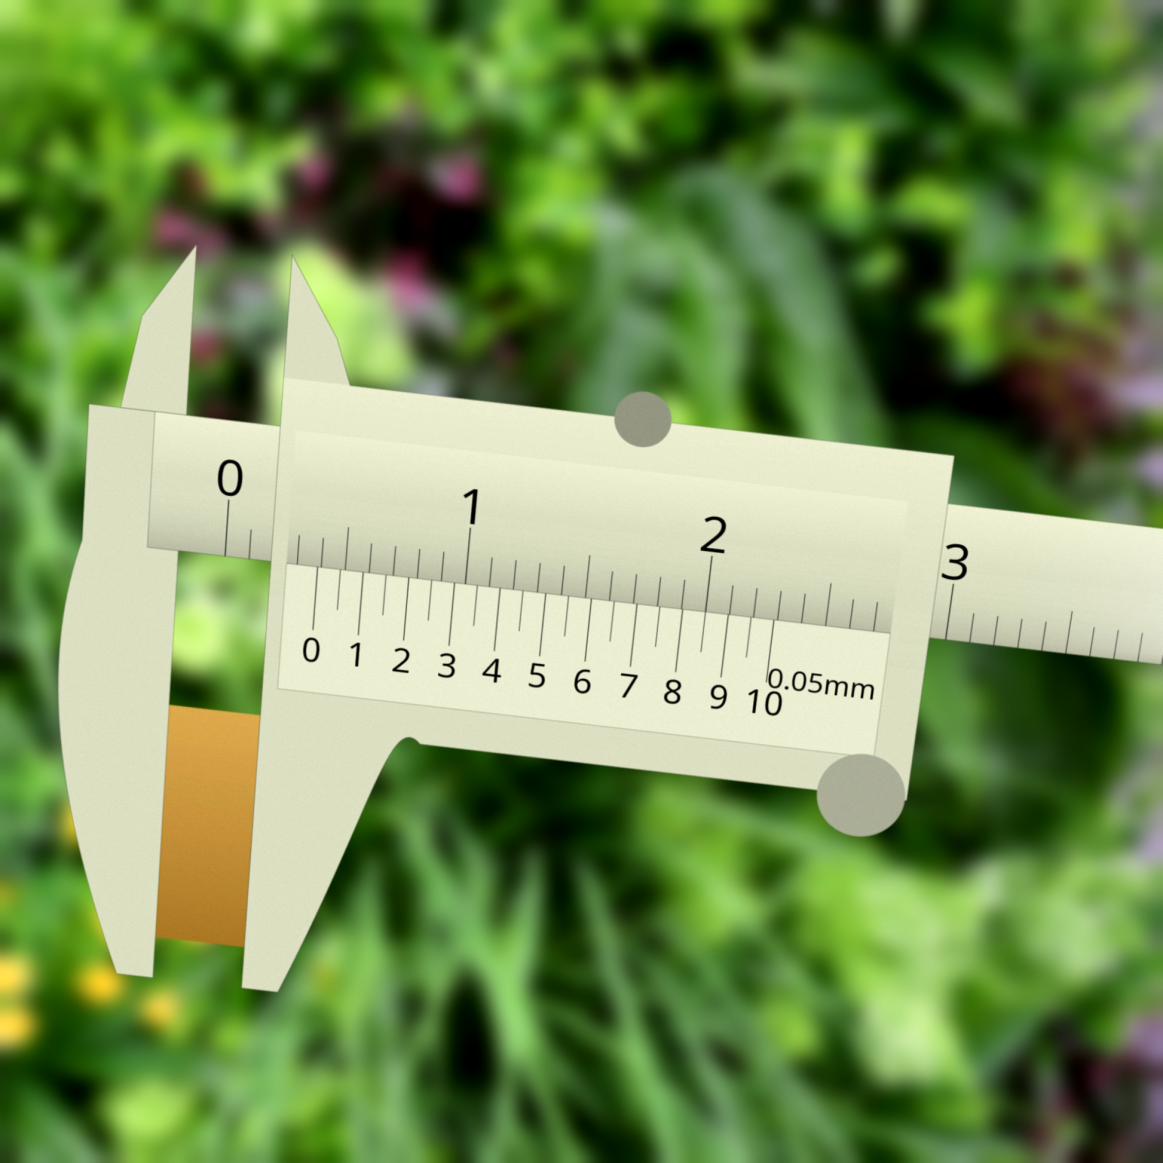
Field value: 3.85
